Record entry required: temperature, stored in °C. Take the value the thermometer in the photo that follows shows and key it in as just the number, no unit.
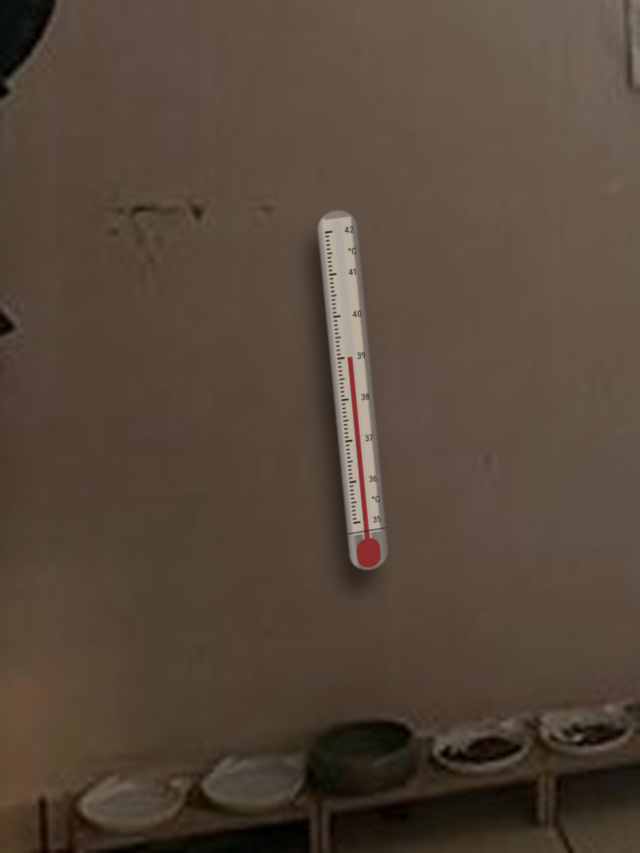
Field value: 39
